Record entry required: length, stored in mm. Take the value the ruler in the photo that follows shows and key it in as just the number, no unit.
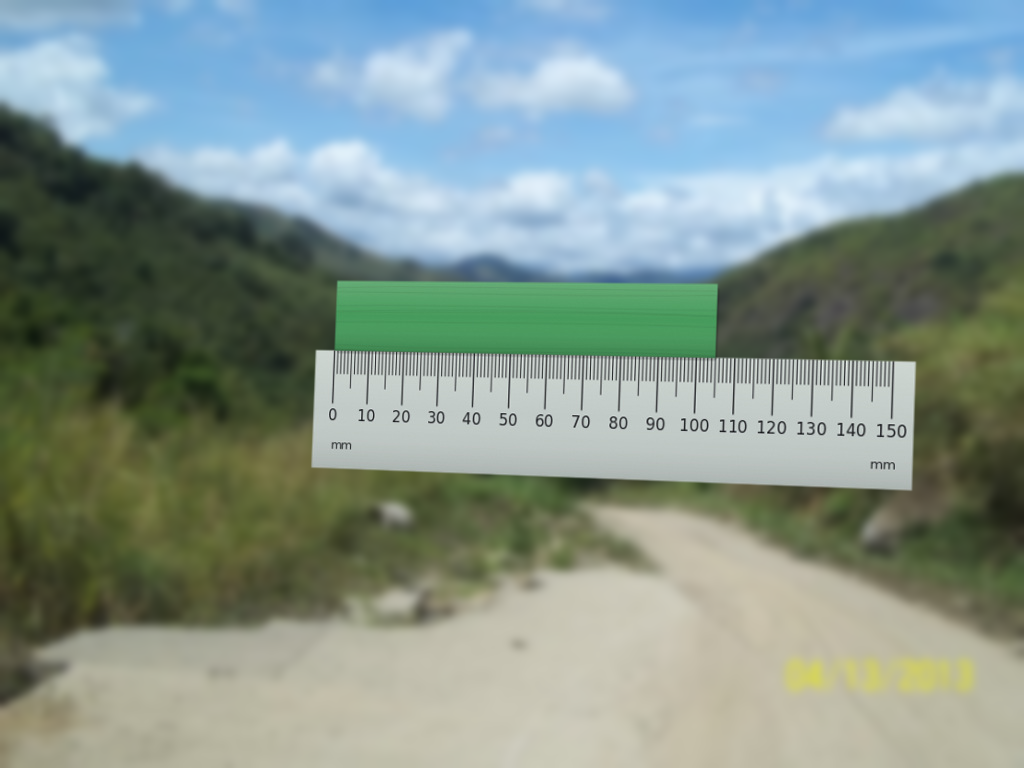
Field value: 105
